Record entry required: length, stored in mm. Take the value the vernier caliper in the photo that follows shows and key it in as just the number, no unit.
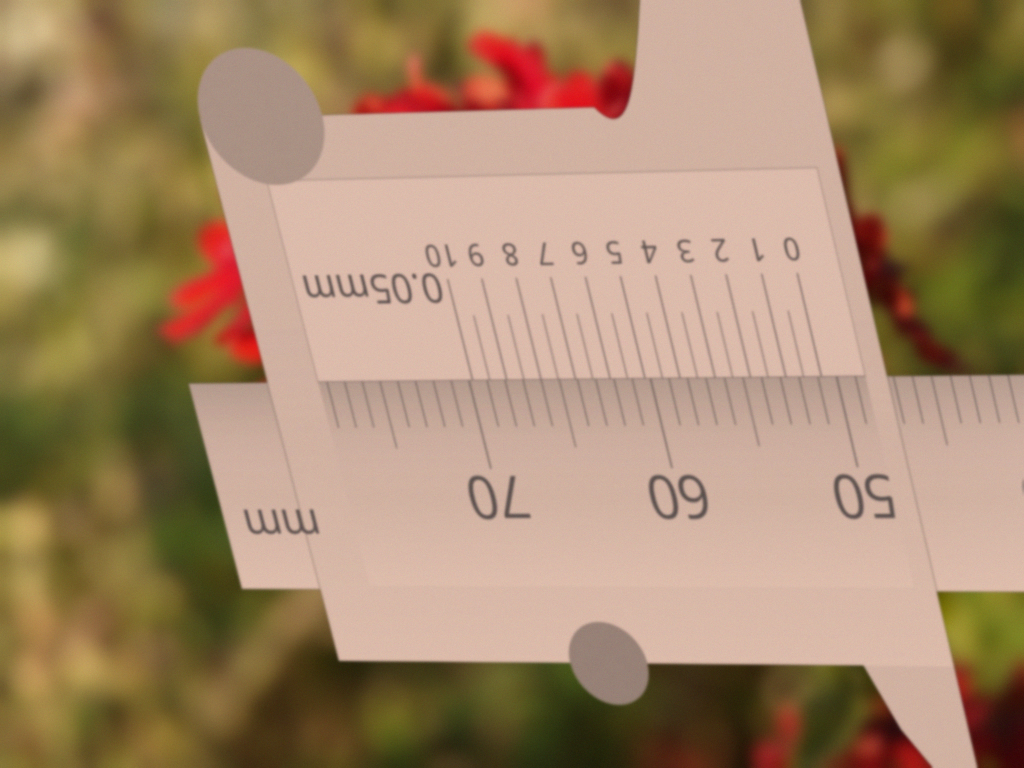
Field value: 50.8
